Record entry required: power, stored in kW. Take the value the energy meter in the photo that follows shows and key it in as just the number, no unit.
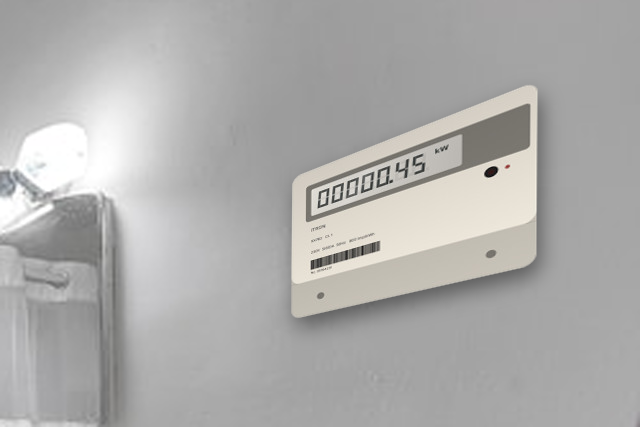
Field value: 0.45
